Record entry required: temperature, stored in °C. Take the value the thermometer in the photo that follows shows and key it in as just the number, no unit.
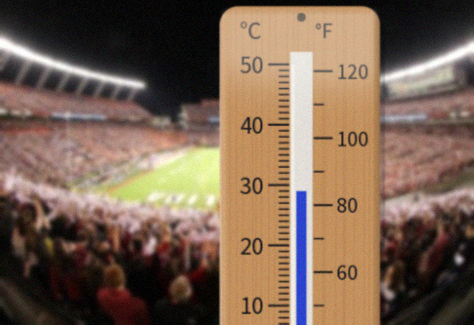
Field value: 29
